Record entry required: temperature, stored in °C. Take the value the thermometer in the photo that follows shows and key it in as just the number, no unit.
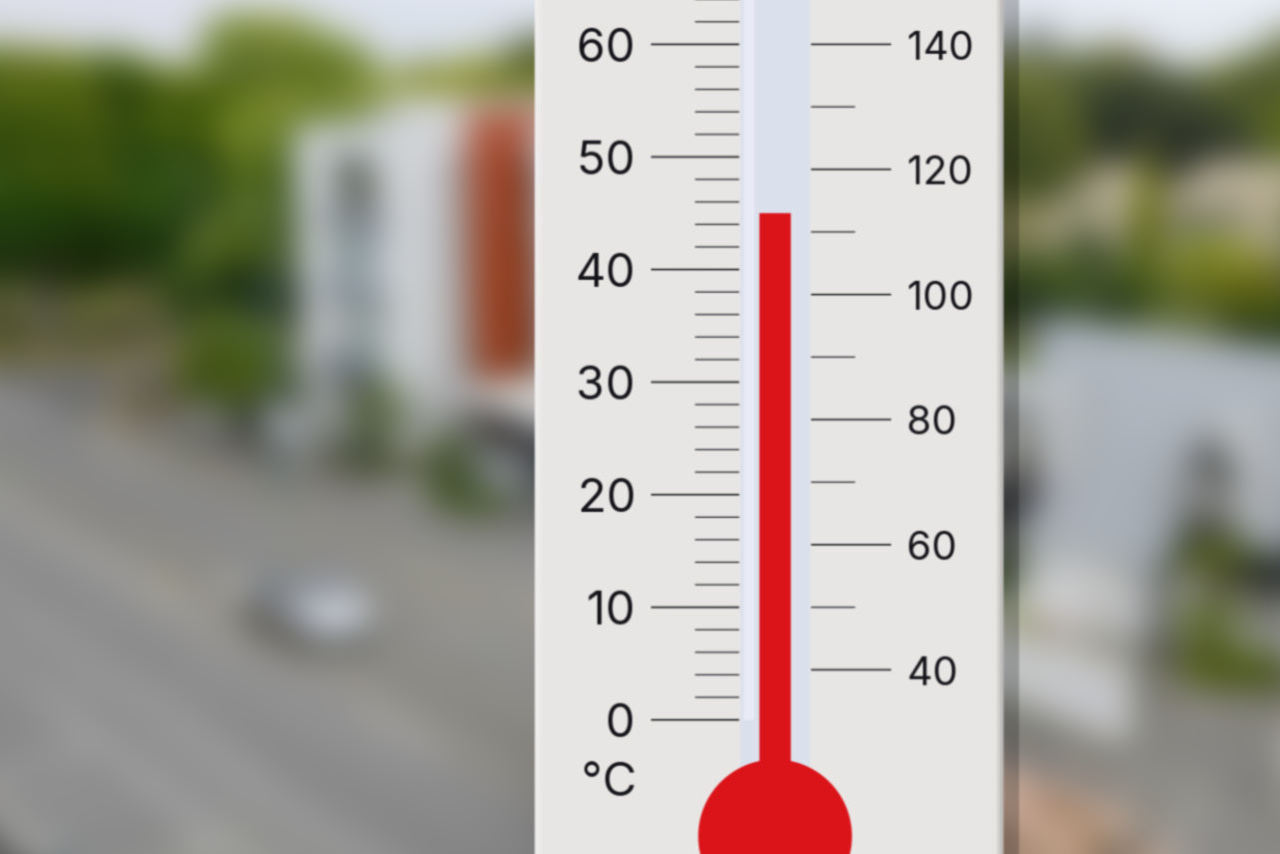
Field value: 45
